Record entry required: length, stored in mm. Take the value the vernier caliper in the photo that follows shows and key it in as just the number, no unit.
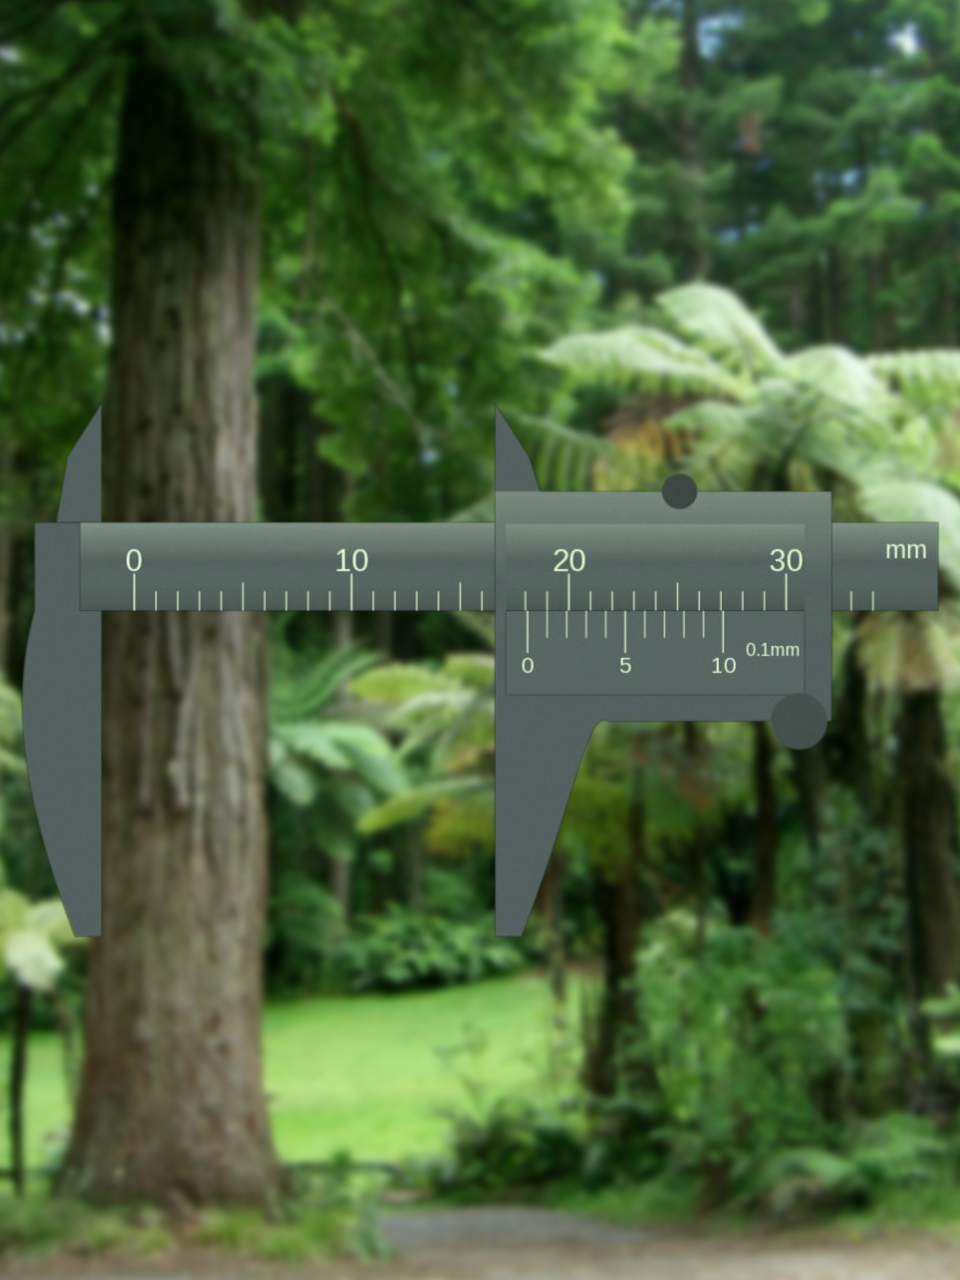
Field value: 18.1
